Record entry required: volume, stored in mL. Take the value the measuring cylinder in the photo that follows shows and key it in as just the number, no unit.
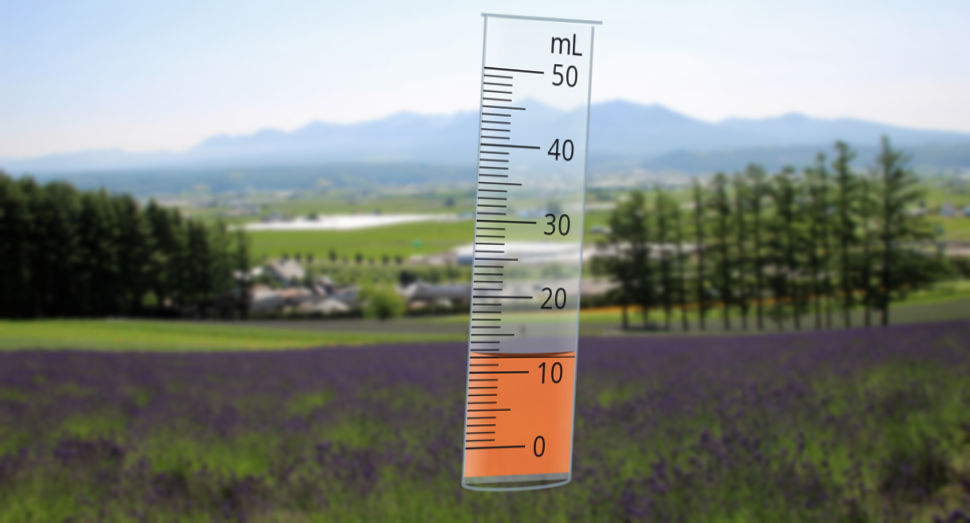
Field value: 12
